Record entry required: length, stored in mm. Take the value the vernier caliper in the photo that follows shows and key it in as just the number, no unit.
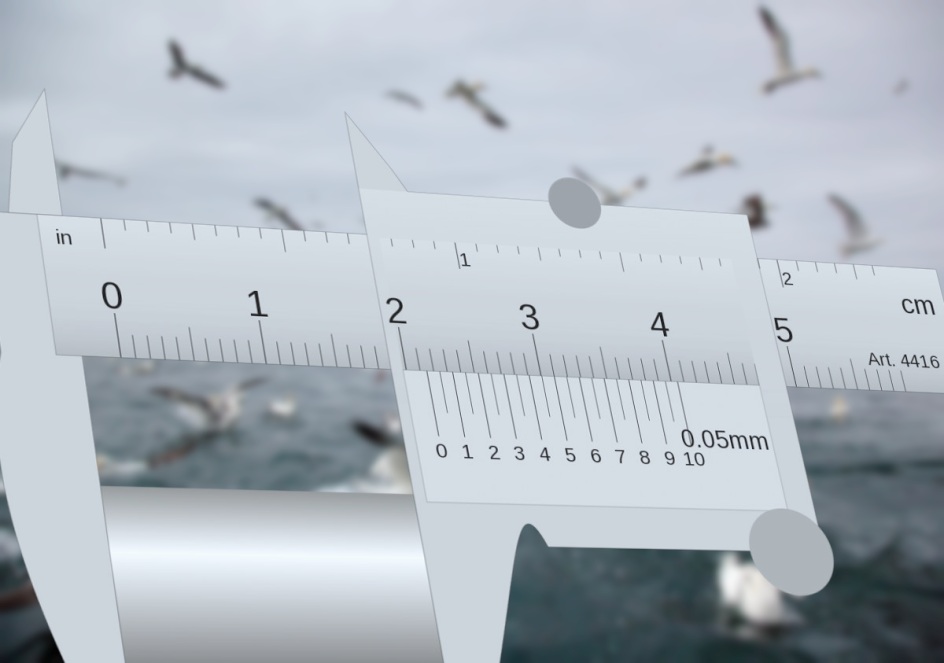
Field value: 21.5
